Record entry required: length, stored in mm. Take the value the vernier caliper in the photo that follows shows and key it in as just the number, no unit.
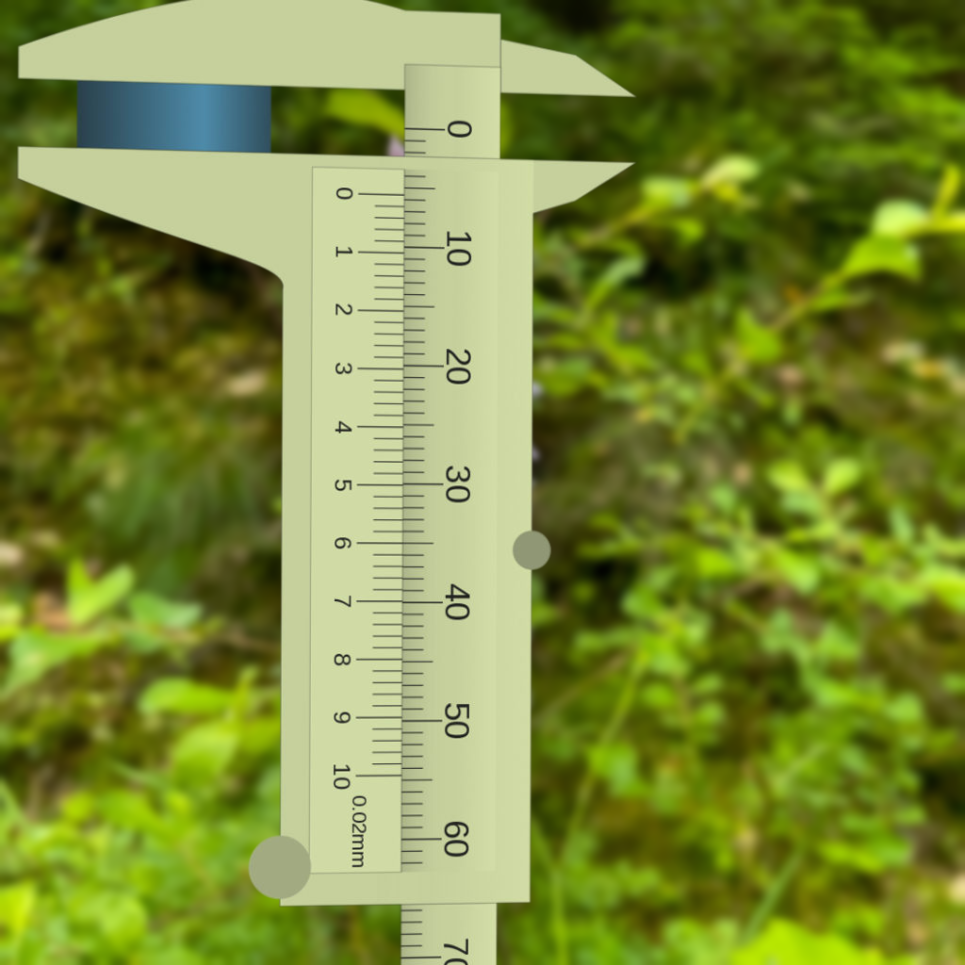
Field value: 5.6
